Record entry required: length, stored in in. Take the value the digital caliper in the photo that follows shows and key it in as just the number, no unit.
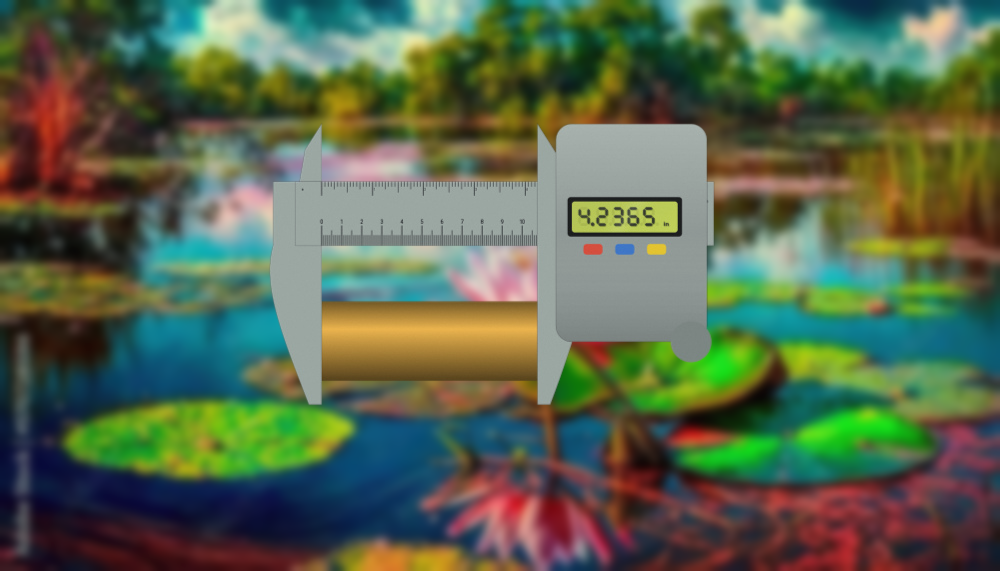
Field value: 4.2365
